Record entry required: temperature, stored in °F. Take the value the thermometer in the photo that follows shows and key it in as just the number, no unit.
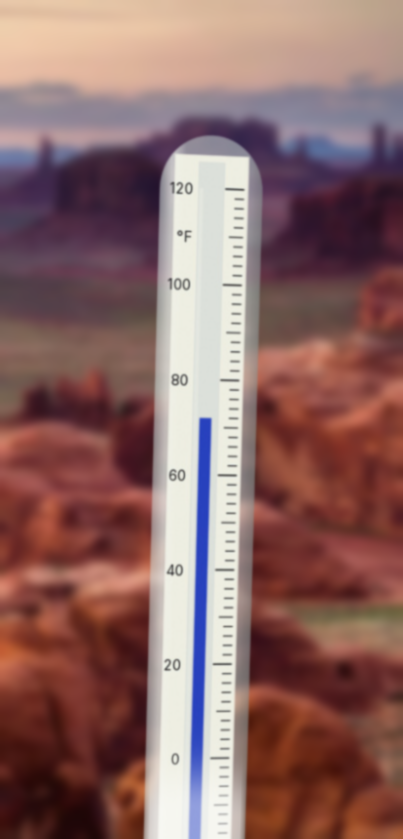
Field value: 72
